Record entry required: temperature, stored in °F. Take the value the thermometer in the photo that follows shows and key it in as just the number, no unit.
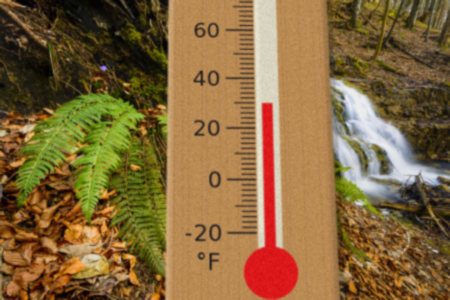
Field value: 30
